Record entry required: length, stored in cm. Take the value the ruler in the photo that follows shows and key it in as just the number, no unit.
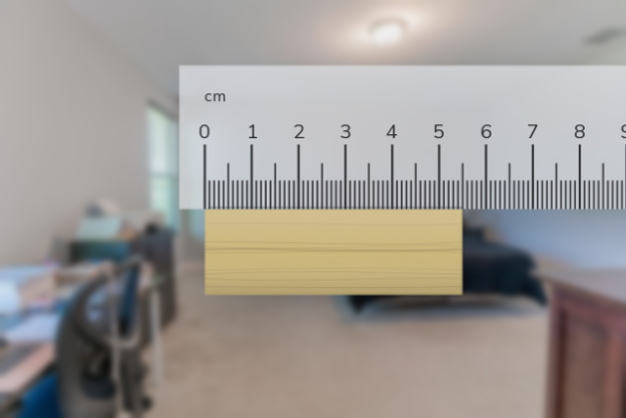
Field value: 5.5
